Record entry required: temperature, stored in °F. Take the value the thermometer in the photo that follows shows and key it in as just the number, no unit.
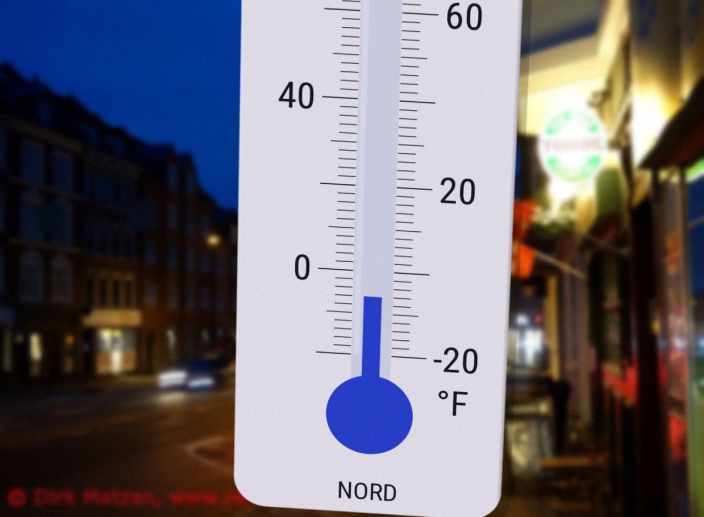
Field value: -6
